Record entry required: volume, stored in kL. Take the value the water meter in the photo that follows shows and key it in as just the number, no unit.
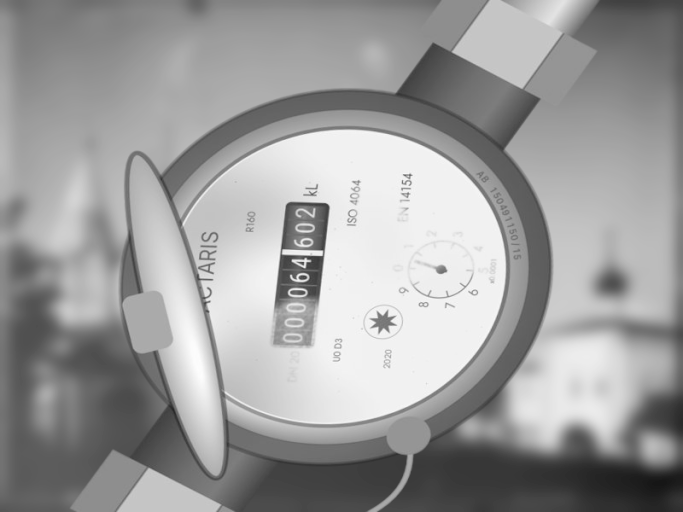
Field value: 64.6020
